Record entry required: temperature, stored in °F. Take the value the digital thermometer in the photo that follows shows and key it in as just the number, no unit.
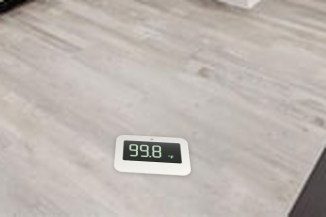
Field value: 99.8
